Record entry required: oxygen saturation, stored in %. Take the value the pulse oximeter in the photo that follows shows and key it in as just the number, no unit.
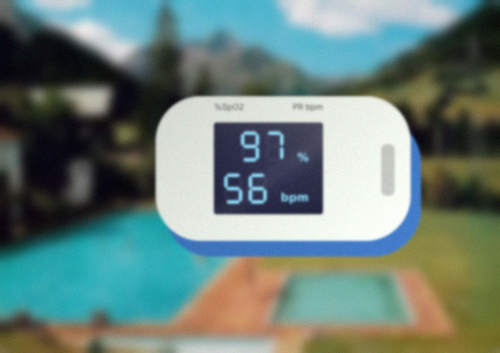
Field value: 97
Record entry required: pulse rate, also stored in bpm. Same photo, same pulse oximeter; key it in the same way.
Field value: 56
